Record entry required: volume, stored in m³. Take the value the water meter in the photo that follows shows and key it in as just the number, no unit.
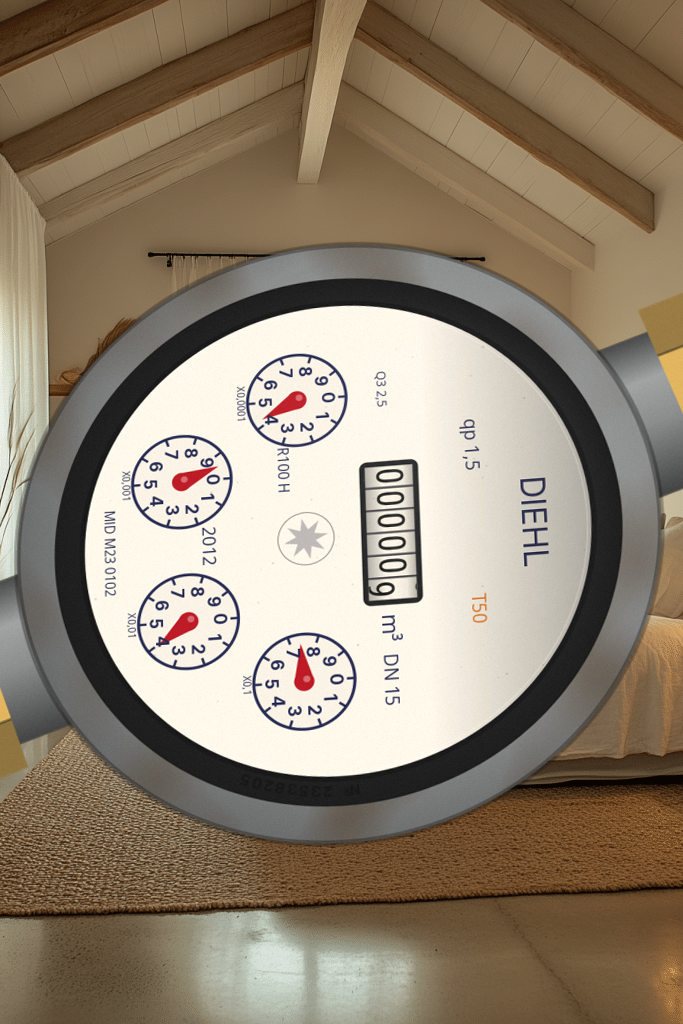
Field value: 8.7394
